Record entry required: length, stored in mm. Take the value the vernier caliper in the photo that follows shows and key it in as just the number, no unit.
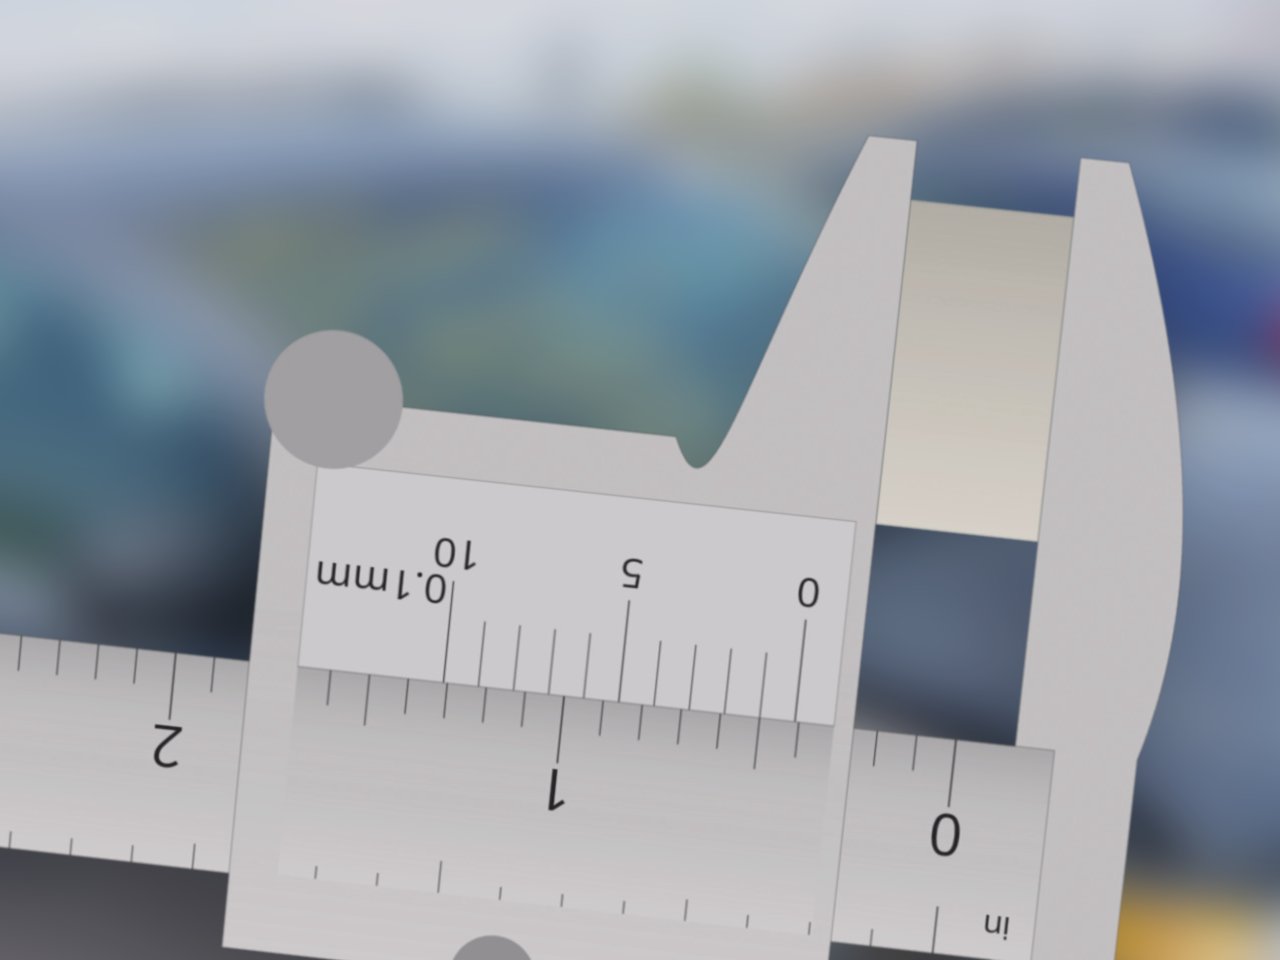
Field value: 4.1
